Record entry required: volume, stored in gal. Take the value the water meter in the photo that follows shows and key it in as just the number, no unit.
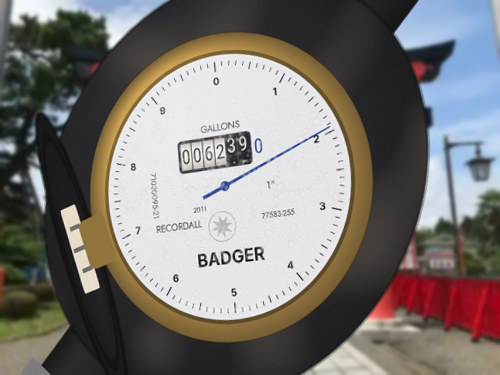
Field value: 62391.9
